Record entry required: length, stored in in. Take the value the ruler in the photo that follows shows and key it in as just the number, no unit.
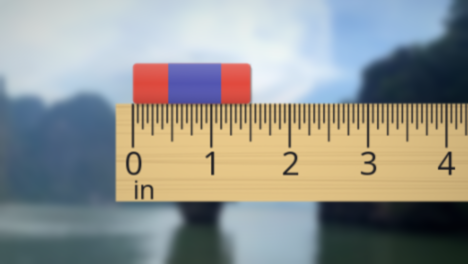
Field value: 1.5
